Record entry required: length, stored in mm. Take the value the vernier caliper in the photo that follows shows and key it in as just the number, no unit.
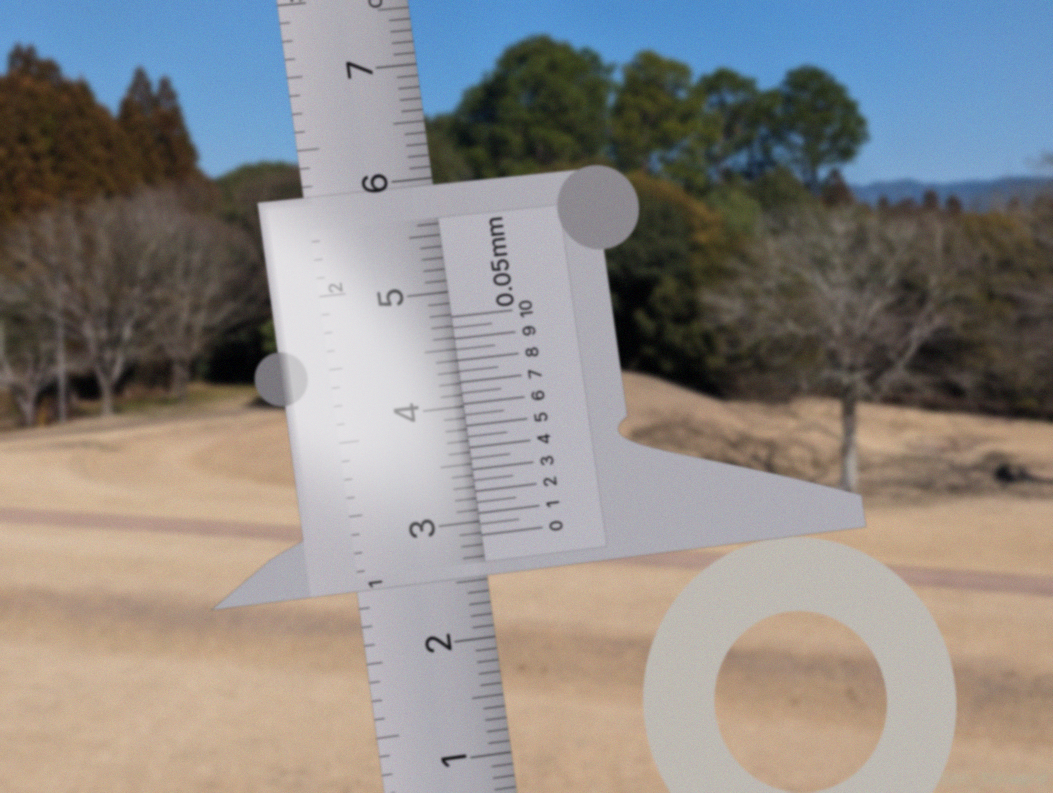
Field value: 28.8
